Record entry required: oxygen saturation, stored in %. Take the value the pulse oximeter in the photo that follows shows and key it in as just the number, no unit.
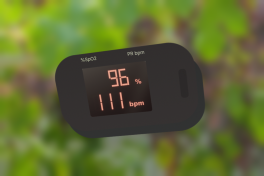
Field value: 96
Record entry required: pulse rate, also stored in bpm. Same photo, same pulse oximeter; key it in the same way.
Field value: 111
